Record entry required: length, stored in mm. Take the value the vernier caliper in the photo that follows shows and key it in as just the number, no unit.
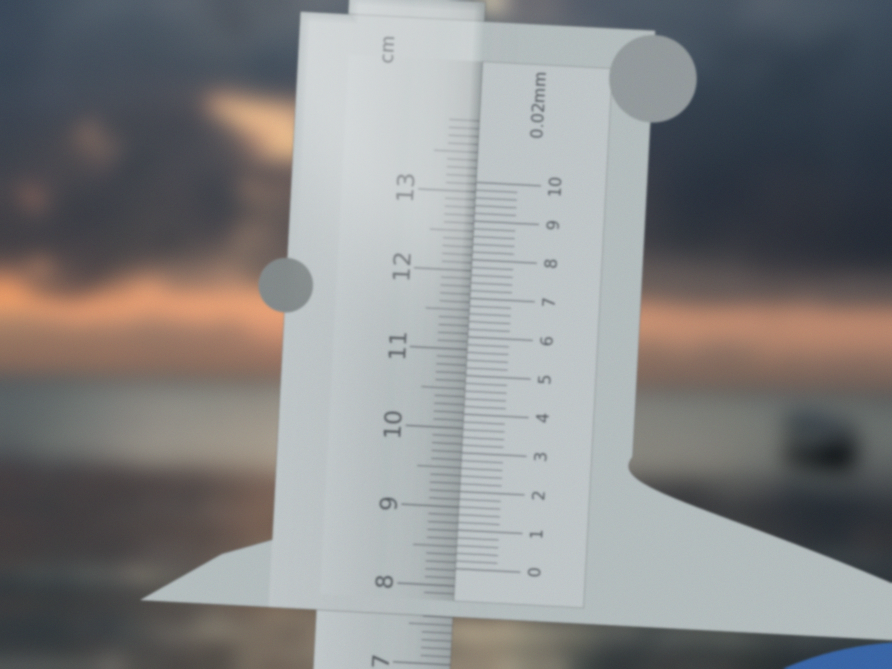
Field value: 82.2
